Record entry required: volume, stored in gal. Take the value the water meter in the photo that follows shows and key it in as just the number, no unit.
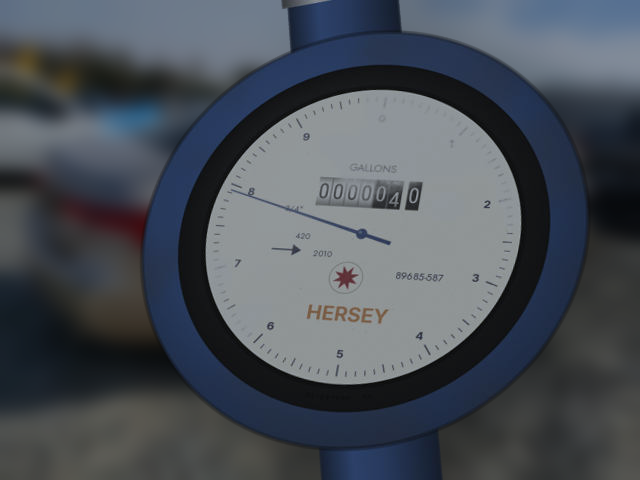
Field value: 37.9
